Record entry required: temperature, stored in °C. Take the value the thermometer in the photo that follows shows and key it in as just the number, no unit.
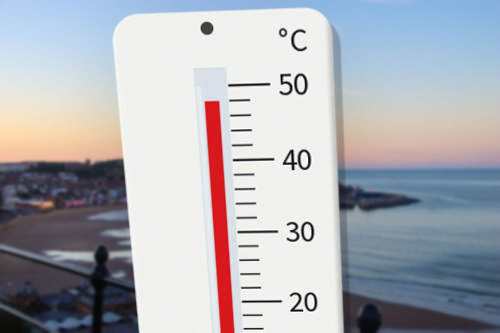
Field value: 48
